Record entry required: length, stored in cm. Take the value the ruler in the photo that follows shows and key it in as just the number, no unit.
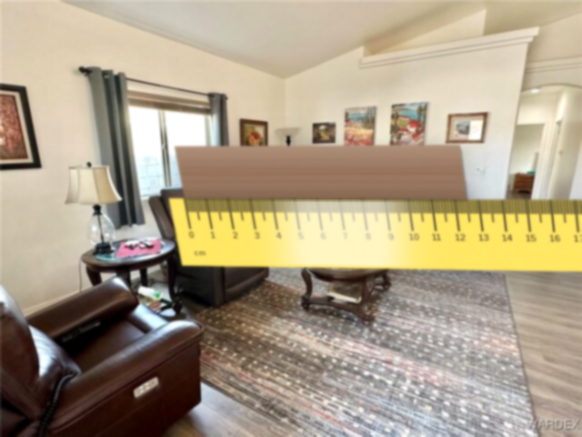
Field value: 12.5
